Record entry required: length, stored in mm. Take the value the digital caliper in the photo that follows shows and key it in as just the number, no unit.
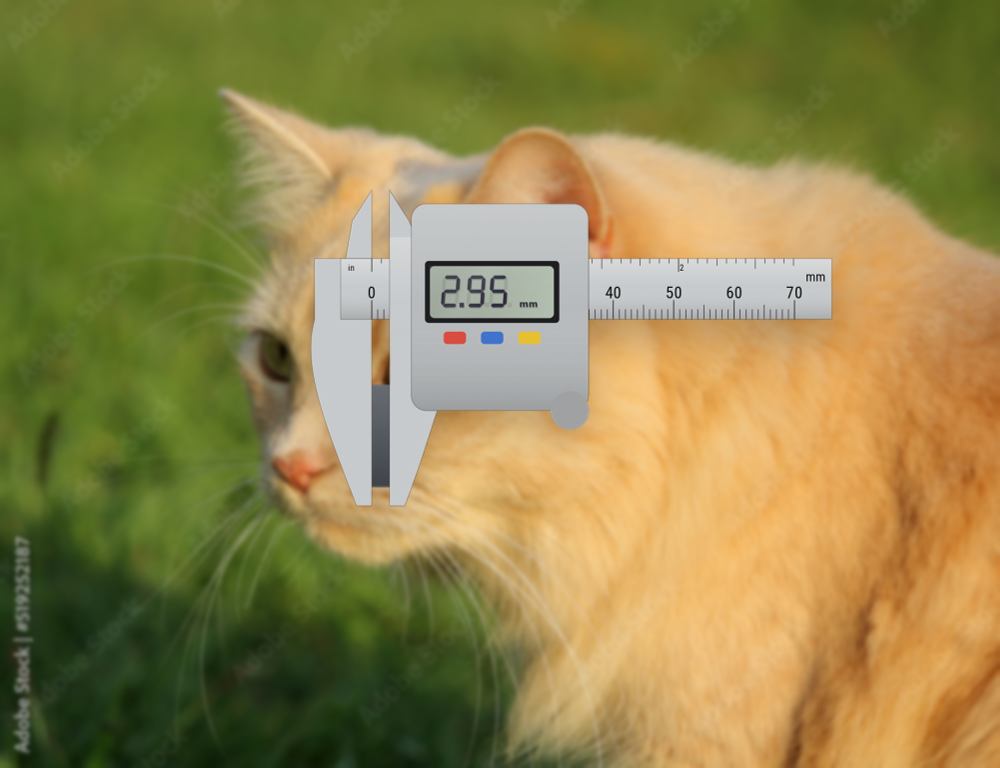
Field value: 2.95
